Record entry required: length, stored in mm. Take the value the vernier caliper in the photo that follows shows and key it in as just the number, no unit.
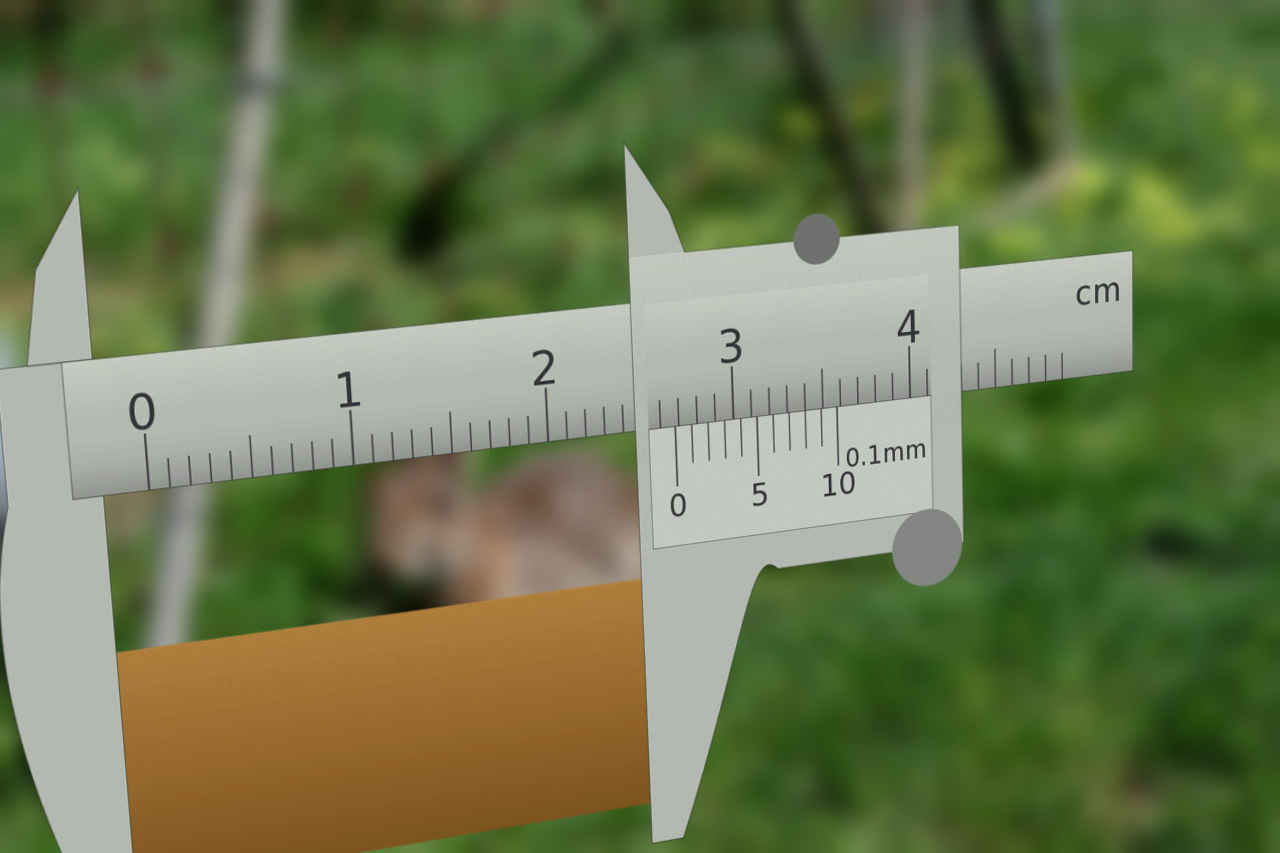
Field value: 26.8
